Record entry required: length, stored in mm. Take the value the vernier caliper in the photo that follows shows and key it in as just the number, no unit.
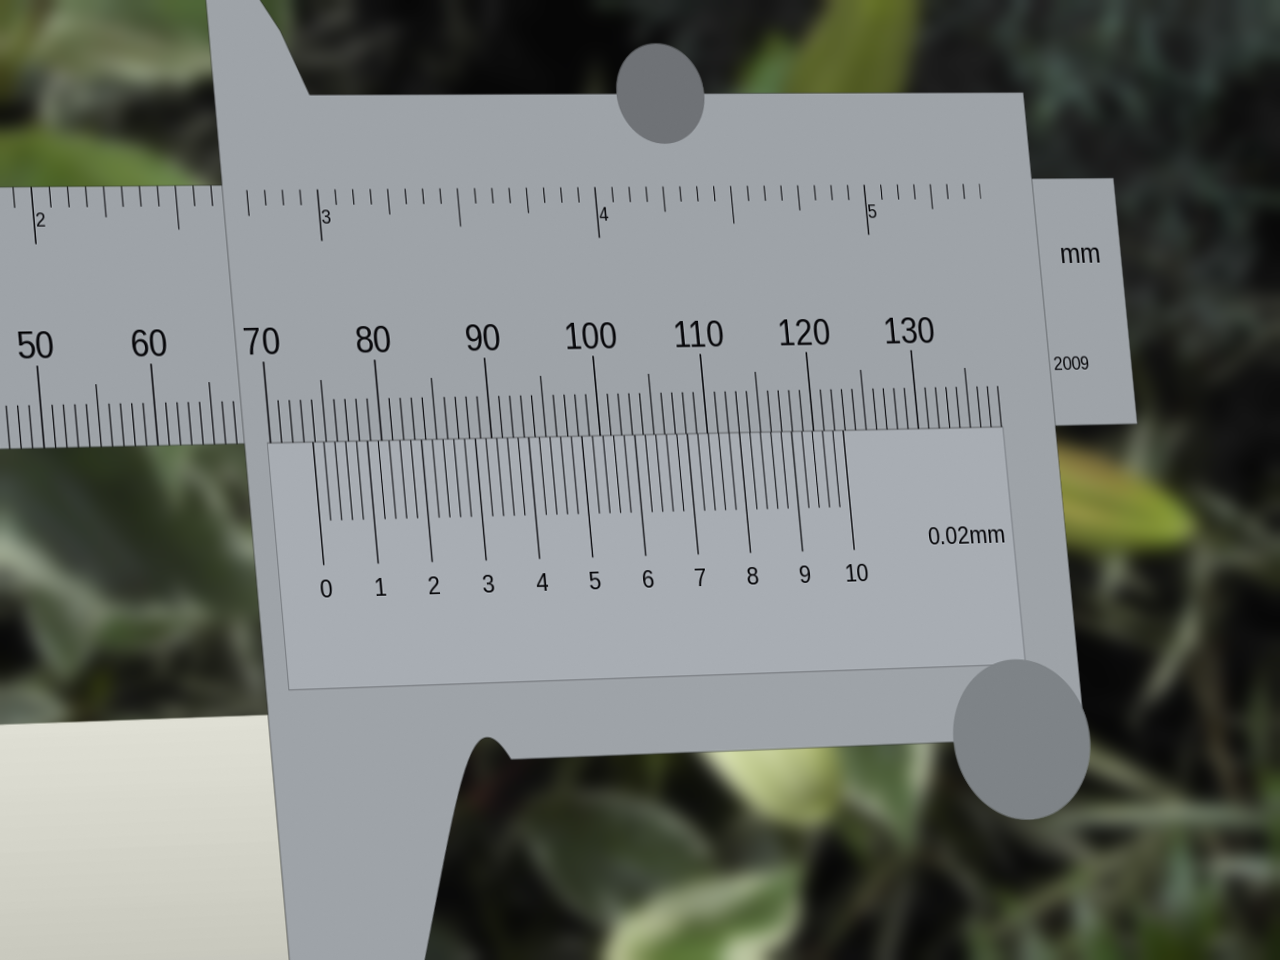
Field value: 73.8
